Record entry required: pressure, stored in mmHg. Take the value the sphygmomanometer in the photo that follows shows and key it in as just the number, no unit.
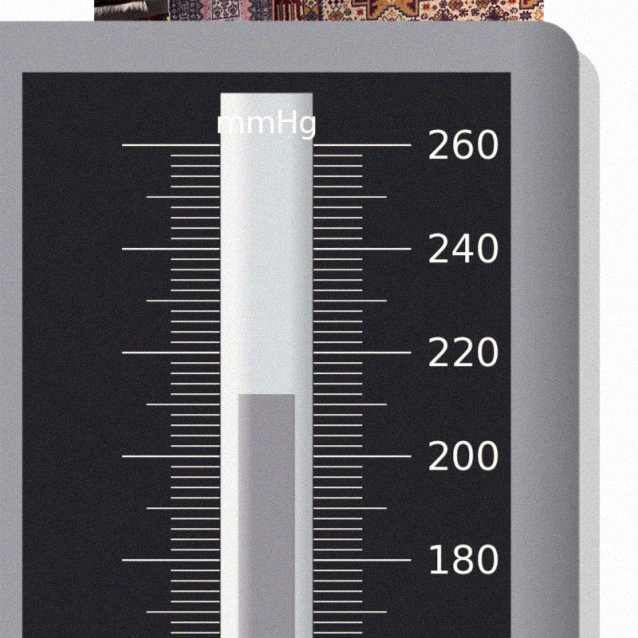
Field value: 212
